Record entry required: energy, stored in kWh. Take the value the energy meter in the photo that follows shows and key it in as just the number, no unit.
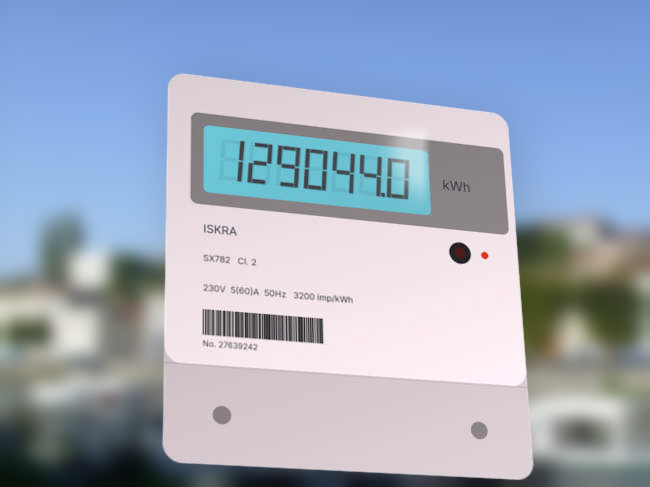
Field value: 129044.0
